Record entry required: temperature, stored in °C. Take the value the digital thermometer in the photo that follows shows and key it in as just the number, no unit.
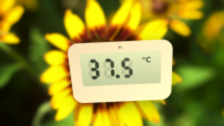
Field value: 37.5
